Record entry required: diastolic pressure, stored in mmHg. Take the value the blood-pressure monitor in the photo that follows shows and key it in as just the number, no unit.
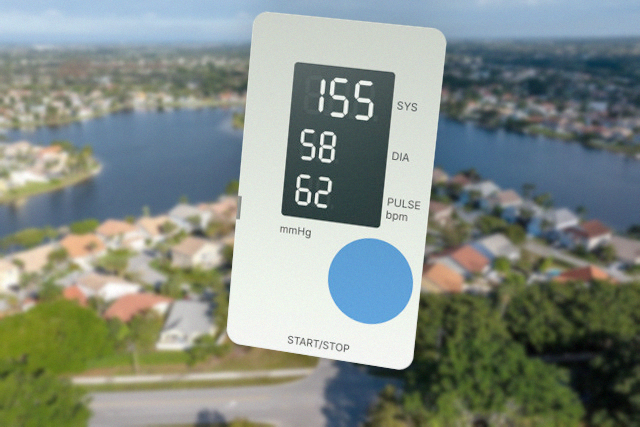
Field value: 58
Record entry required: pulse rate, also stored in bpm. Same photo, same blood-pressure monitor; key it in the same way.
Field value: 62
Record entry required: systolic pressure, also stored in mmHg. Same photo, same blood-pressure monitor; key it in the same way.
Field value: 155
